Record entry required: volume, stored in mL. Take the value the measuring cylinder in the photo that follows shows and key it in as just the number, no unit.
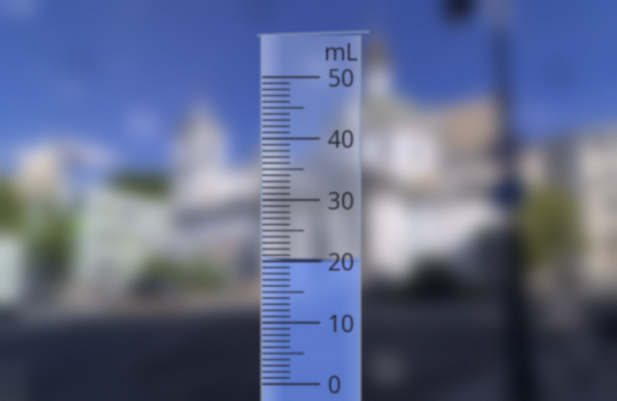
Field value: 20
